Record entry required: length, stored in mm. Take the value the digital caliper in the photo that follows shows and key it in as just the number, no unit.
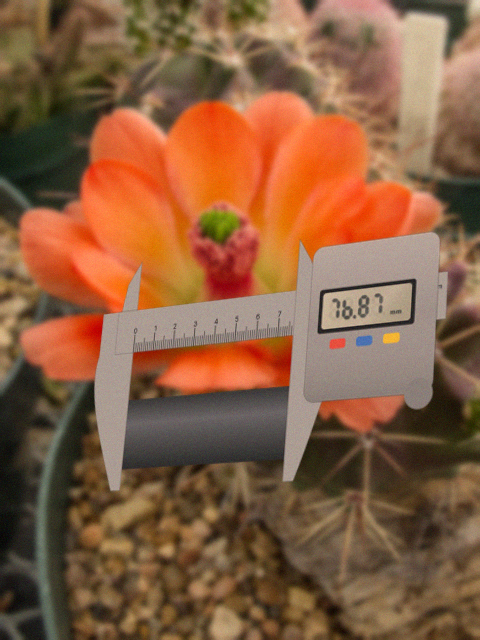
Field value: 76.87
